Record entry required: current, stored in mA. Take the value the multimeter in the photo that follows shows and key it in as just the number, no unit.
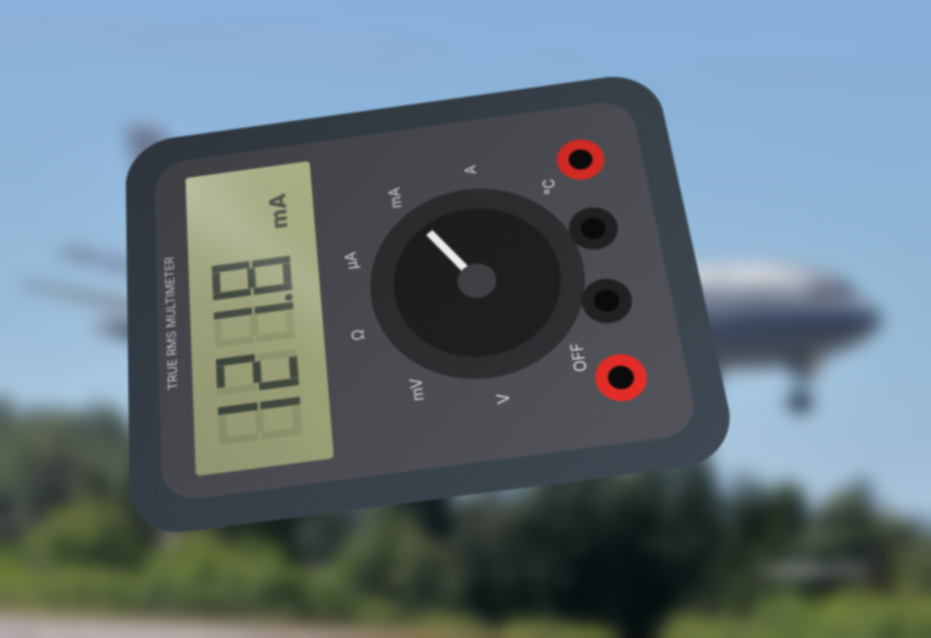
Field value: 121.8
